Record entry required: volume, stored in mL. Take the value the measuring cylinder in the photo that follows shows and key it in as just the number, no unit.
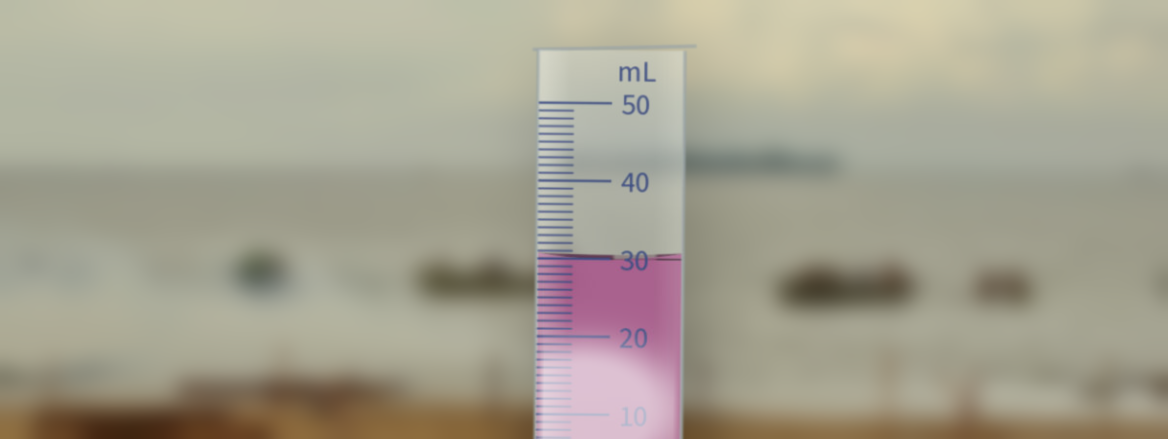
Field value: 30
